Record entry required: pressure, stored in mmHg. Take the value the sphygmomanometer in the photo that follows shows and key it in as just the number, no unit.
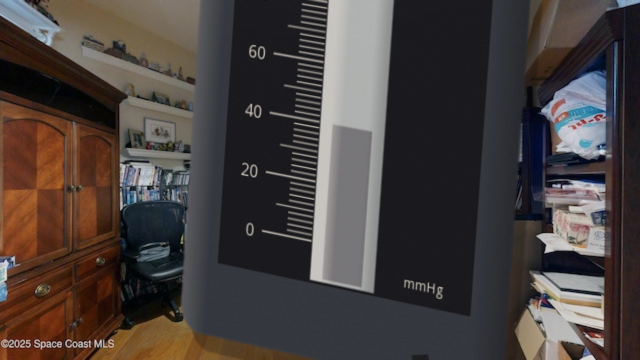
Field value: 40
